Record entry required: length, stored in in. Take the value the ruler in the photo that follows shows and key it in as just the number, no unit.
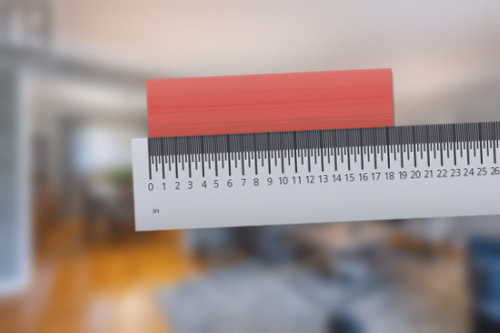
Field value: 18.5
